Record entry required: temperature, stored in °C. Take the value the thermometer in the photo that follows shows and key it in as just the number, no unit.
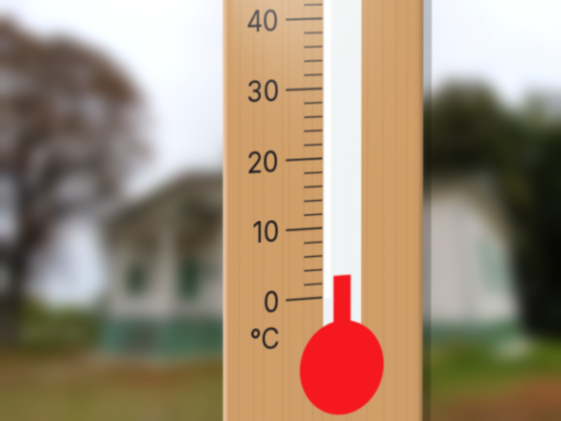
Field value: 3
